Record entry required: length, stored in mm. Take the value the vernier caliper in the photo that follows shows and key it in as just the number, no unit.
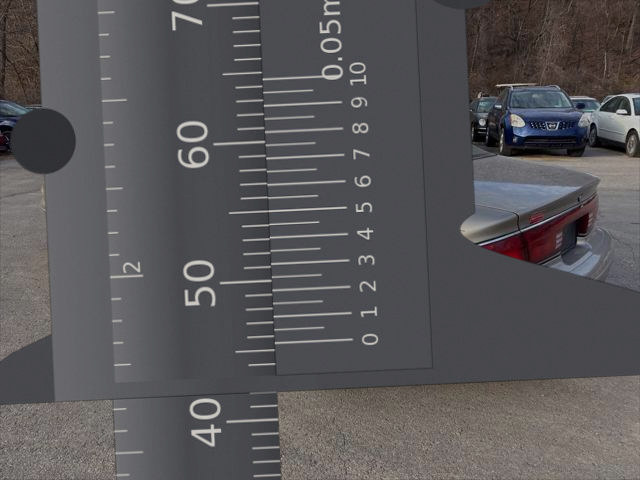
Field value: 45.5
